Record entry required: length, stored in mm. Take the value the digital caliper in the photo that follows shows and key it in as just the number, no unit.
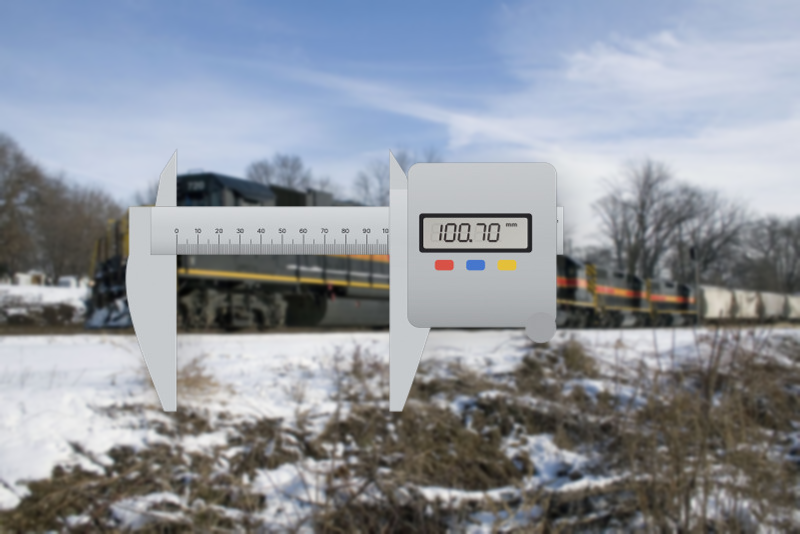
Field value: 100.70
